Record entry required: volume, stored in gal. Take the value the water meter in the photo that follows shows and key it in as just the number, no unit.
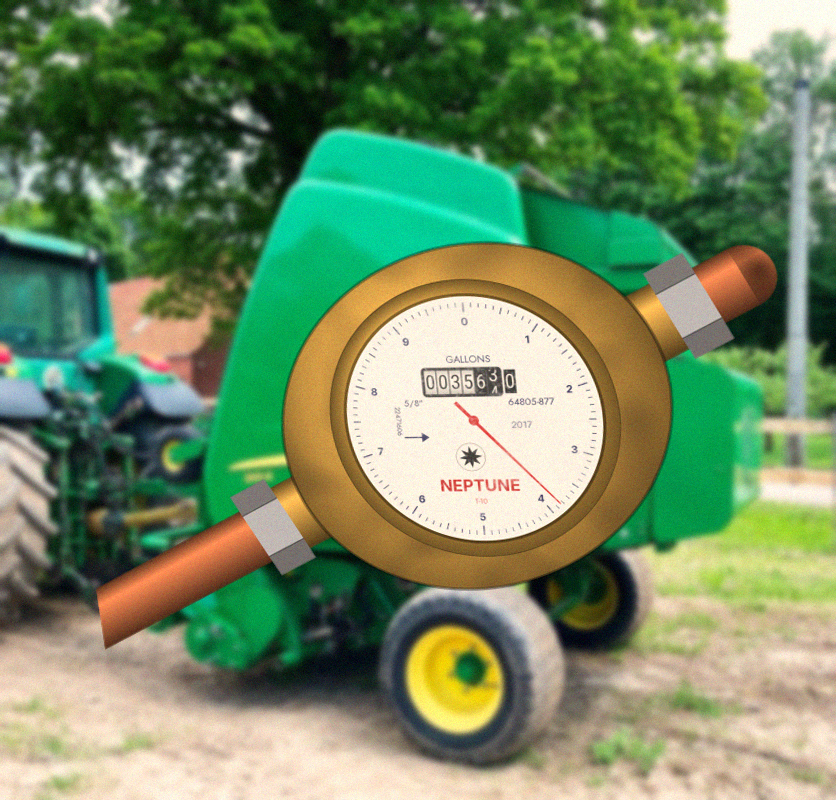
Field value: 35633.8
